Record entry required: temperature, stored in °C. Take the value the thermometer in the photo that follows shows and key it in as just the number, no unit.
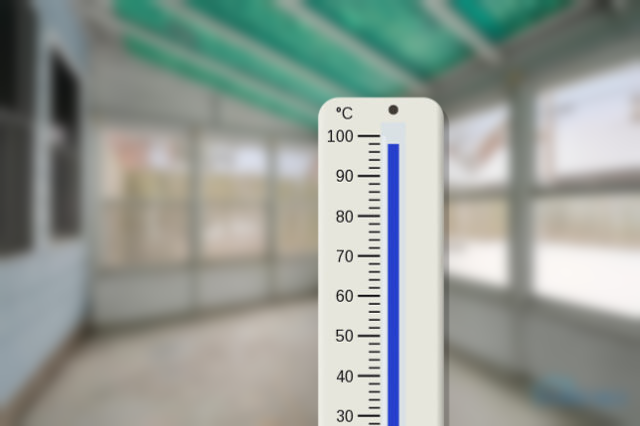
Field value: 98
